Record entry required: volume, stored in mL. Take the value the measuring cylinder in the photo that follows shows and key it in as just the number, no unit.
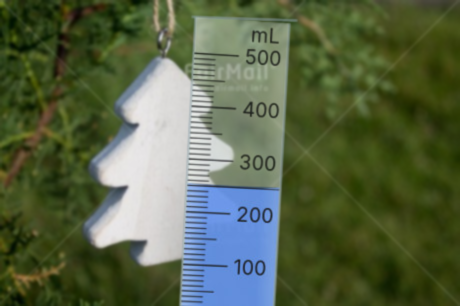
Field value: 250
